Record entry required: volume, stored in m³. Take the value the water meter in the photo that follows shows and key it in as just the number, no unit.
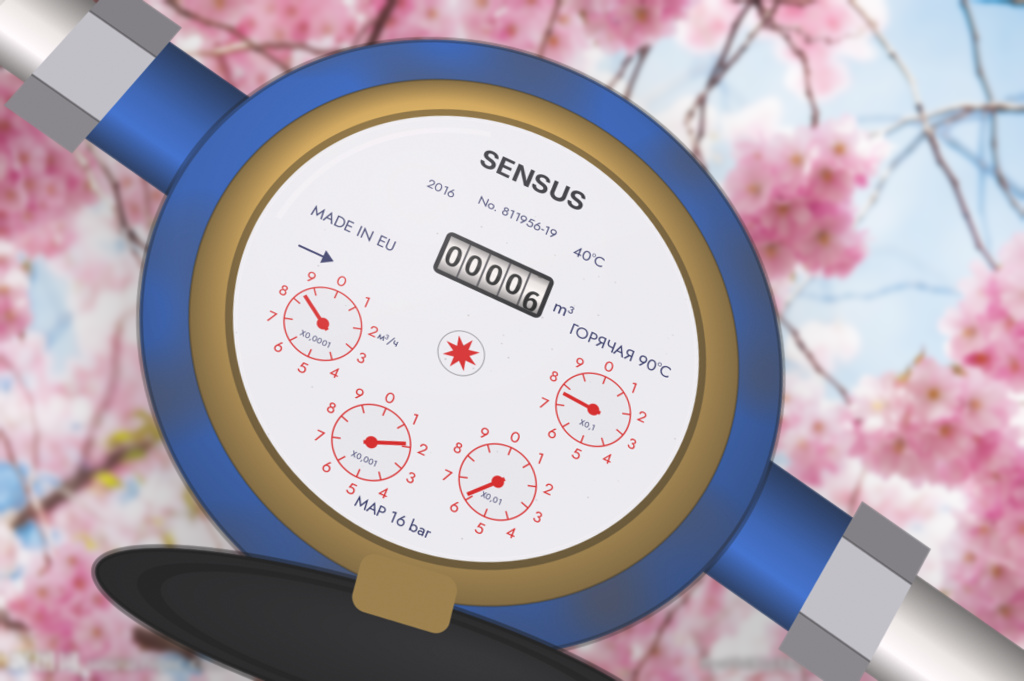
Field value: 5.7618
